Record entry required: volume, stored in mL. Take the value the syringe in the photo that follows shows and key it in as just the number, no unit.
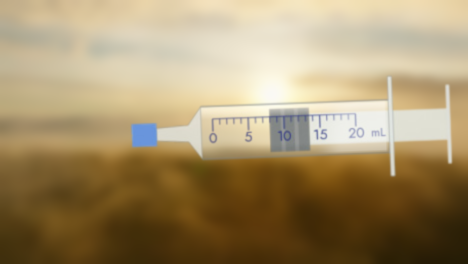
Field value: 8
